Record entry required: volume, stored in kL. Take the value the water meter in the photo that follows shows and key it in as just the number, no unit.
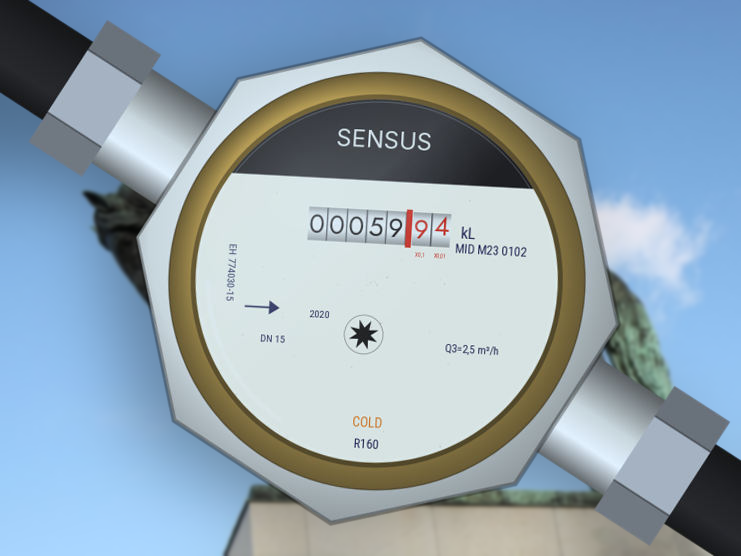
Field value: 59.94
